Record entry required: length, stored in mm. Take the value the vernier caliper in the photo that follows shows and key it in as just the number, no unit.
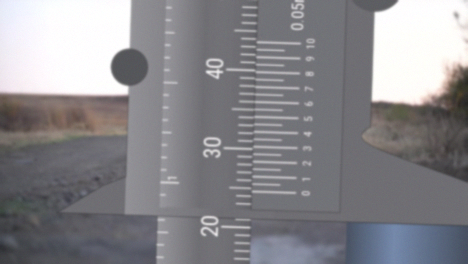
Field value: 24.6
